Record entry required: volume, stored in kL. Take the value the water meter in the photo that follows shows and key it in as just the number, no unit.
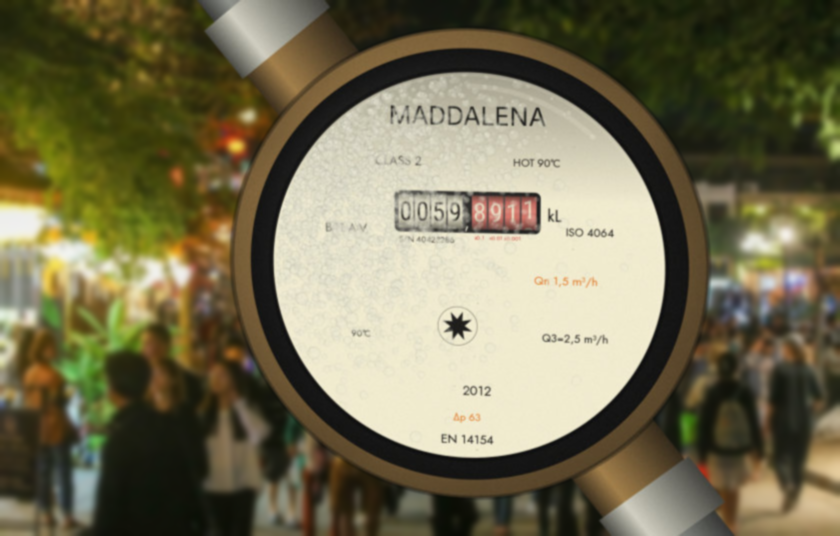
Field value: 59.8911
